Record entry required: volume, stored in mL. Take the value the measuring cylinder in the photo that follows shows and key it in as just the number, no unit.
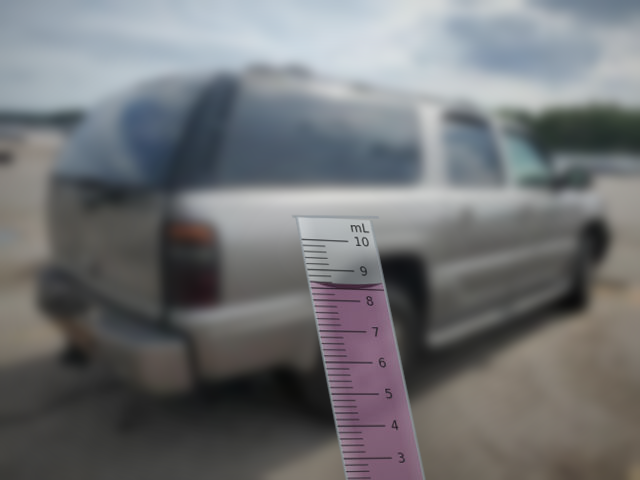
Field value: 8.4
